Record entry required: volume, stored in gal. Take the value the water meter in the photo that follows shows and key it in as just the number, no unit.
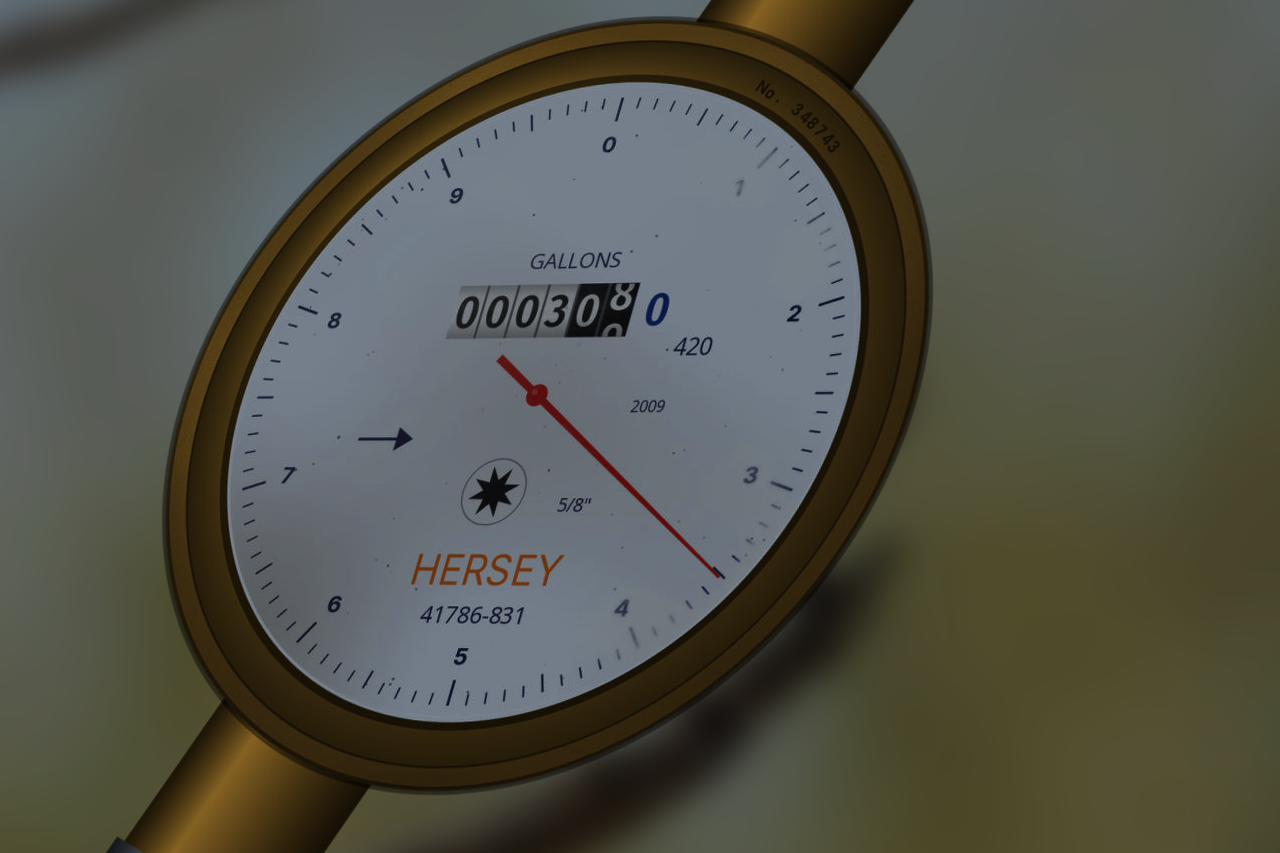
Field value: 3083.5
